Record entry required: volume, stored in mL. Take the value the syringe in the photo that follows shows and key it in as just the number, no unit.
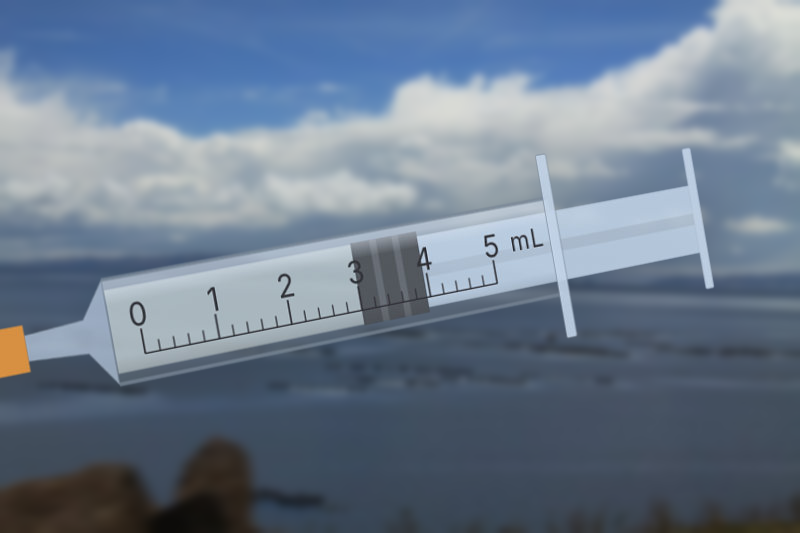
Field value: 3
